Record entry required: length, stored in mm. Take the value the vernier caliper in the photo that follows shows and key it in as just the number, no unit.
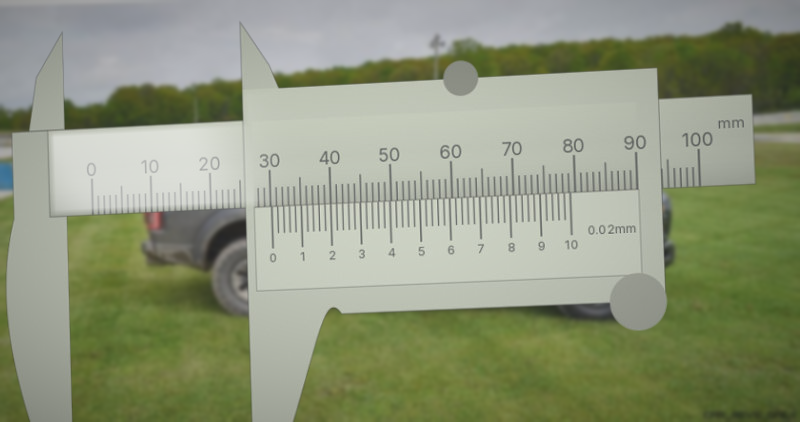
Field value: 30.2
